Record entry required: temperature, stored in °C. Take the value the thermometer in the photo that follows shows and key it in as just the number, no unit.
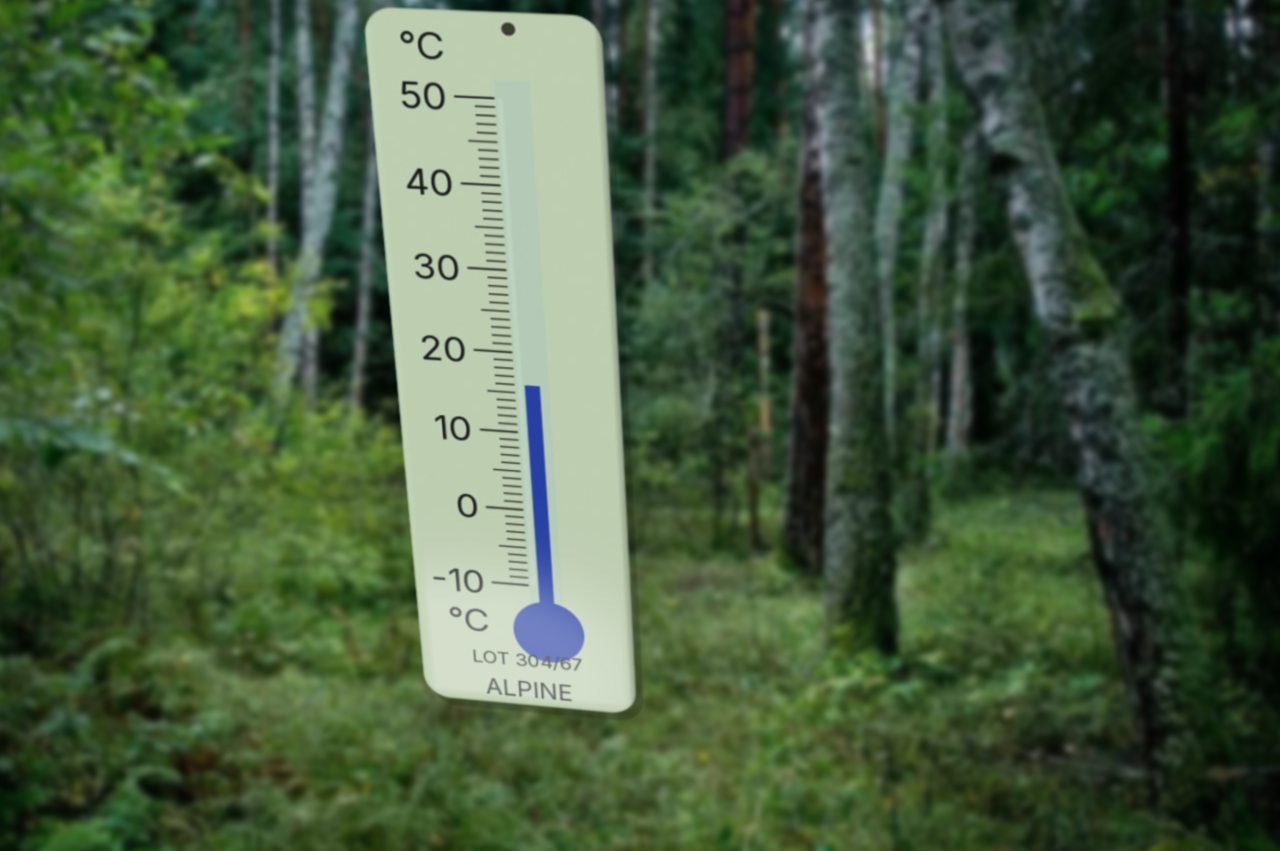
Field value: 16
